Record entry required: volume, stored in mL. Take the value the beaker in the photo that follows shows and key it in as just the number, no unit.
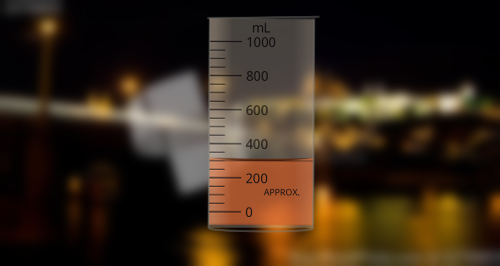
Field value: 300
